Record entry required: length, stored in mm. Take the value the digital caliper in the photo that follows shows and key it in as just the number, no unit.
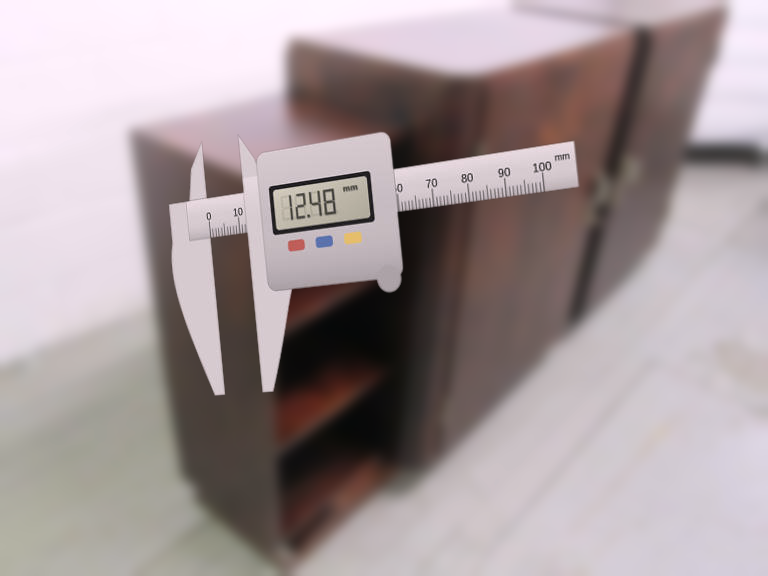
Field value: 12.48
